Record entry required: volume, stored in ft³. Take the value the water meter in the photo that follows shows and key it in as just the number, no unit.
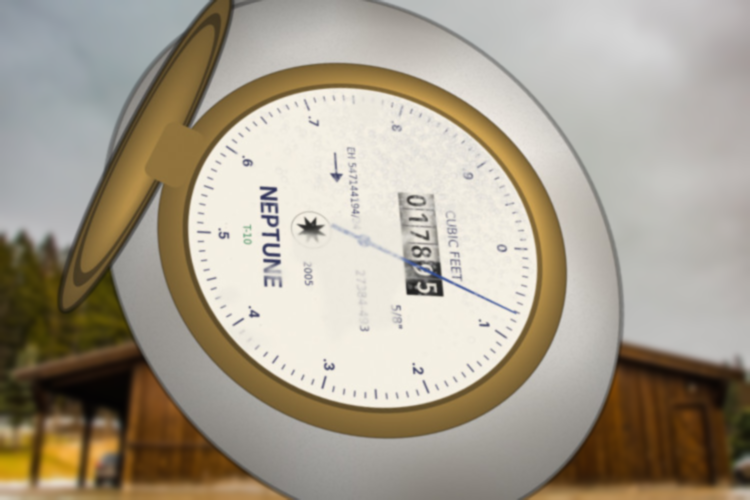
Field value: 17895.07
